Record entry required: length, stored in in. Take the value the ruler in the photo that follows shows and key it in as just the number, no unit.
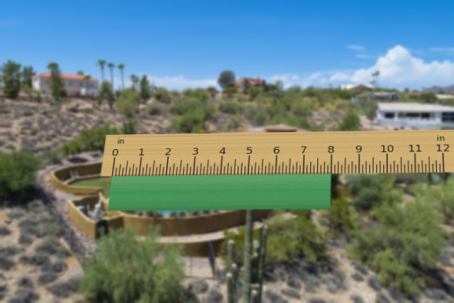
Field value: 8
